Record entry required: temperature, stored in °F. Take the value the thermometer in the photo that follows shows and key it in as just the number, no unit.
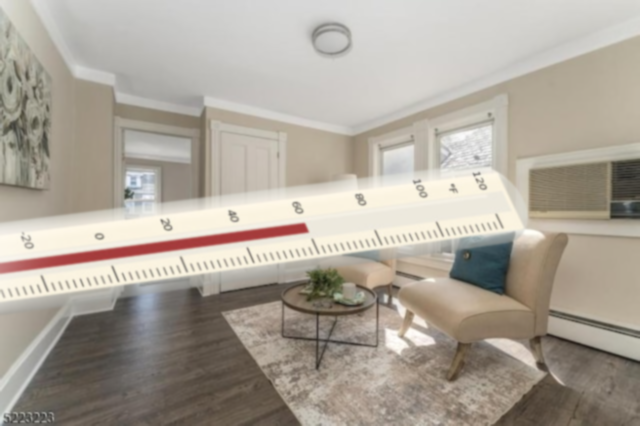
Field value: 60
